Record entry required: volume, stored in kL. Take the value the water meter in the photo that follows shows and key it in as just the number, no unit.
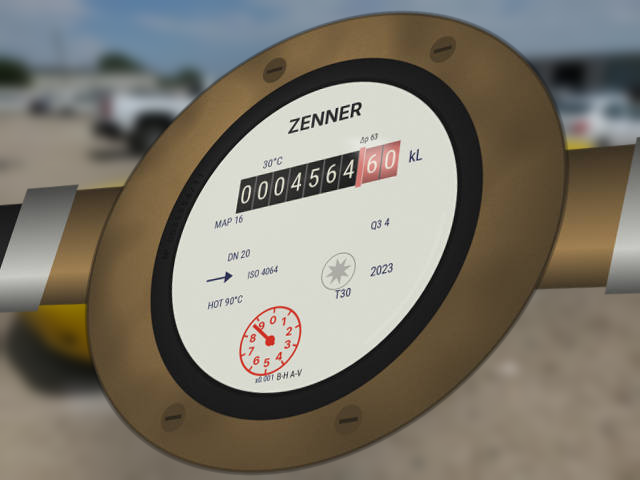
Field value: 4564.608
